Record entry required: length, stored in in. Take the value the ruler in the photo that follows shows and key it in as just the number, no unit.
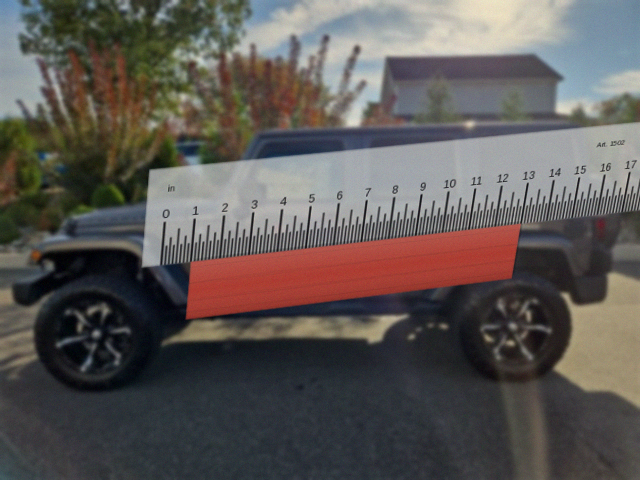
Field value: 12
